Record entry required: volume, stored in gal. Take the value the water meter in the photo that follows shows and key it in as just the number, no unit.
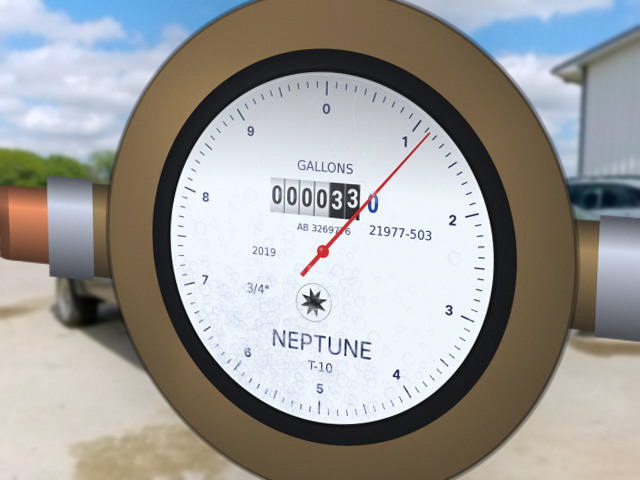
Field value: 331.1
